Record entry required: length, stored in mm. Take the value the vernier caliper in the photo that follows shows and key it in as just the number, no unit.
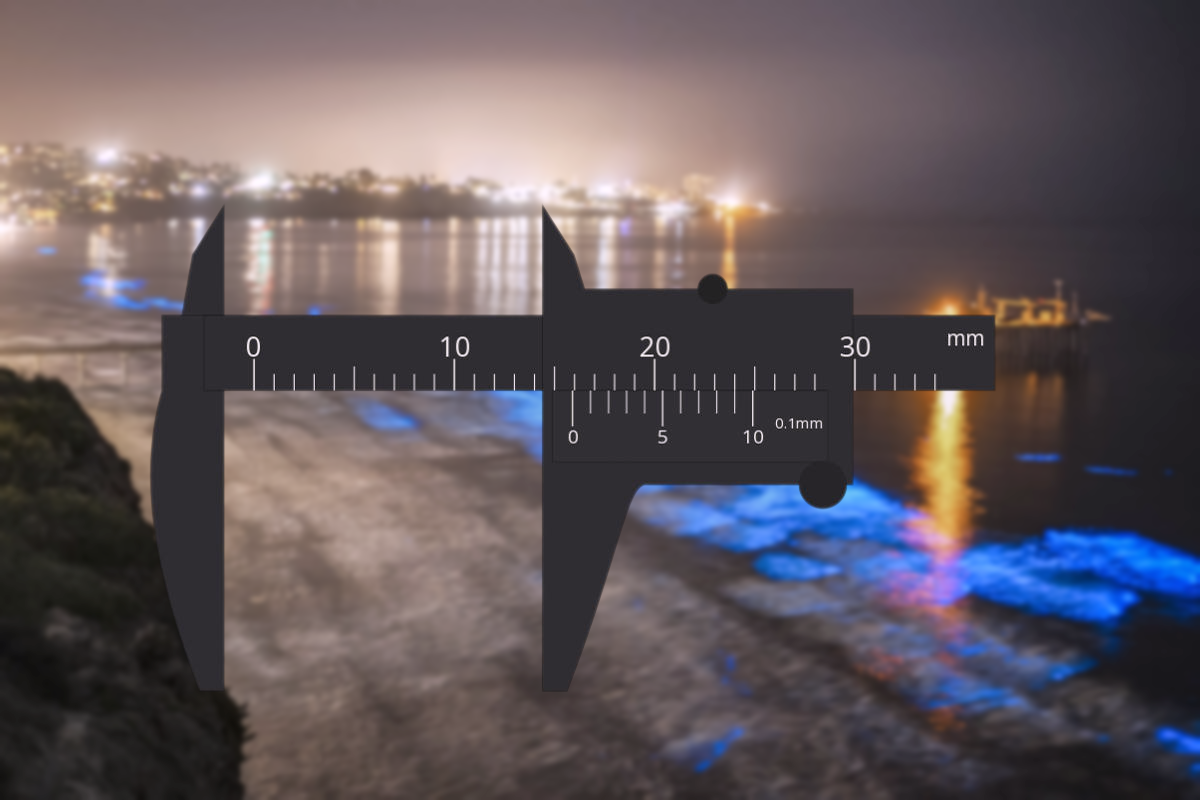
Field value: 15.9
